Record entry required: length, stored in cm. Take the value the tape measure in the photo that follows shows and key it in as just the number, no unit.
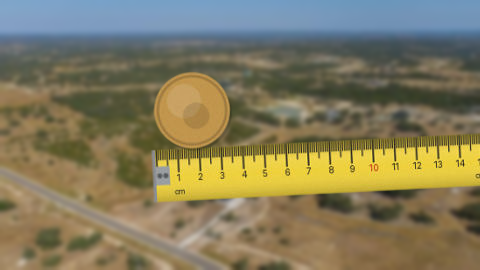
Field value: 3.5
